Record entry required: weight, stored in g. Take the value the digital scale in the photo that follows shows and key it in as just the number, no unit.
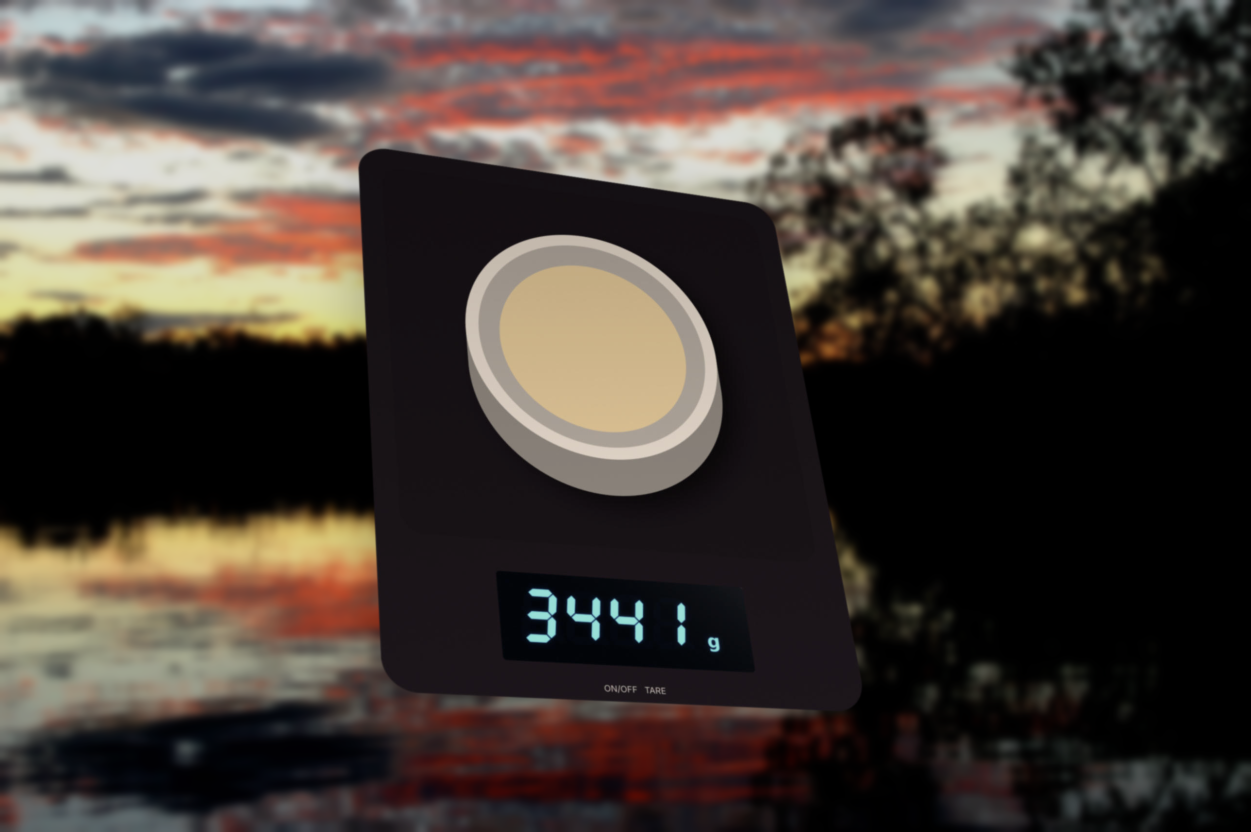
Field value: 3441
